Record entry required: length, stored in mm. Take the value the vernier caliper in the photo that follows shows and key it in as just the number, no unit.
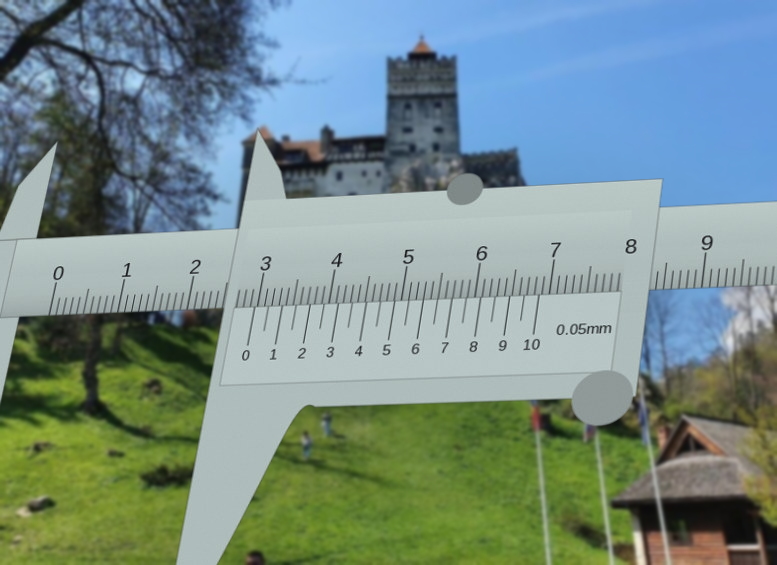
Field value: 29.6
